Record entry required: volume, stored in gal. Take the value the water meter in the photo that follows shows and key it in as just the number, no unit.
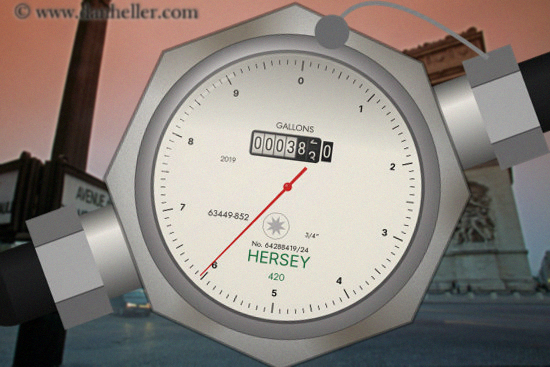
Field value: 3826.0
